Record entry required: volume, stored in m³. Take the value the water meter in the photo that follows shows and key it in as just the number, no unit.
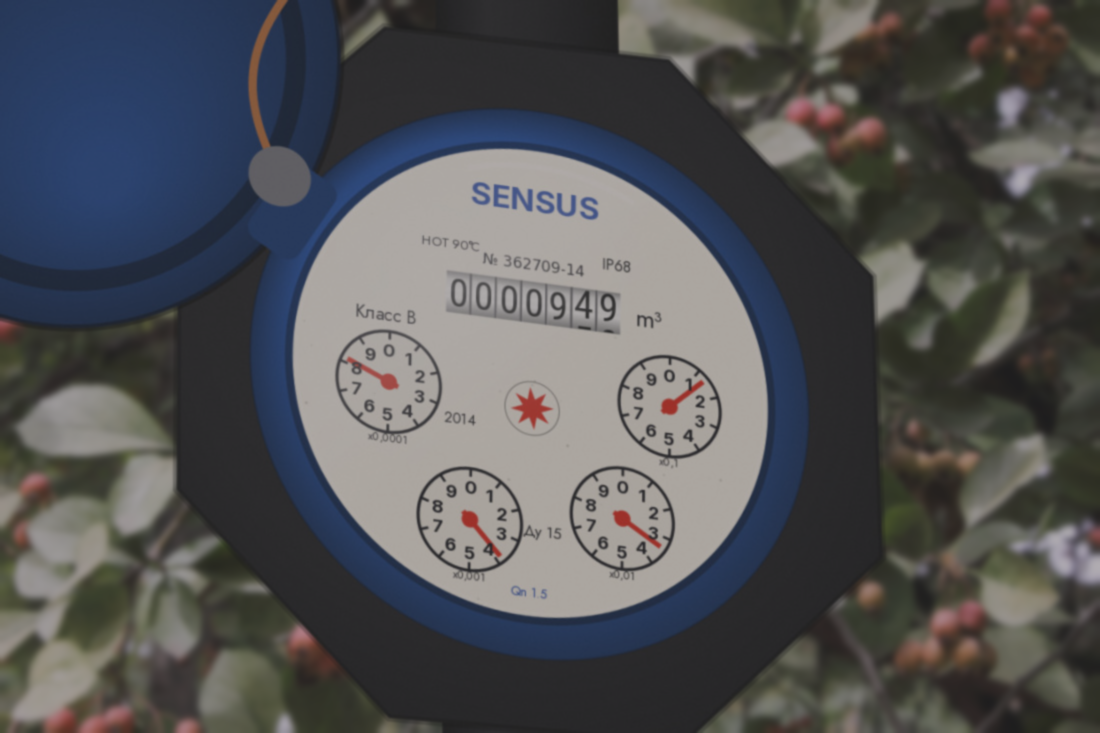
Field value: 949.1338
